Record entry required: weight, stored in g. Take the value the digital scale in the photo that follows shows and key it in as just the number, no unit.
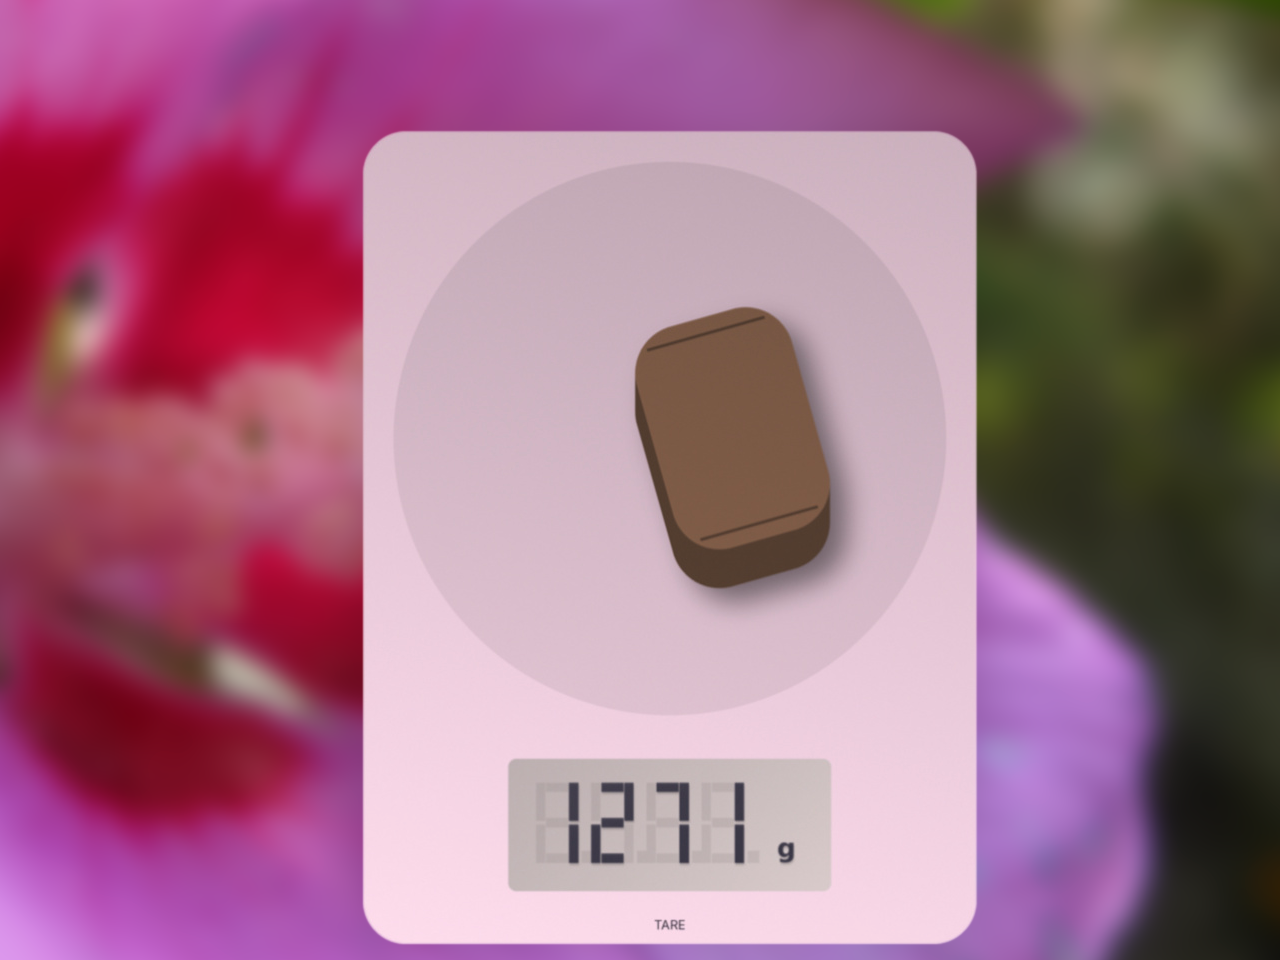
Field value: 1271
